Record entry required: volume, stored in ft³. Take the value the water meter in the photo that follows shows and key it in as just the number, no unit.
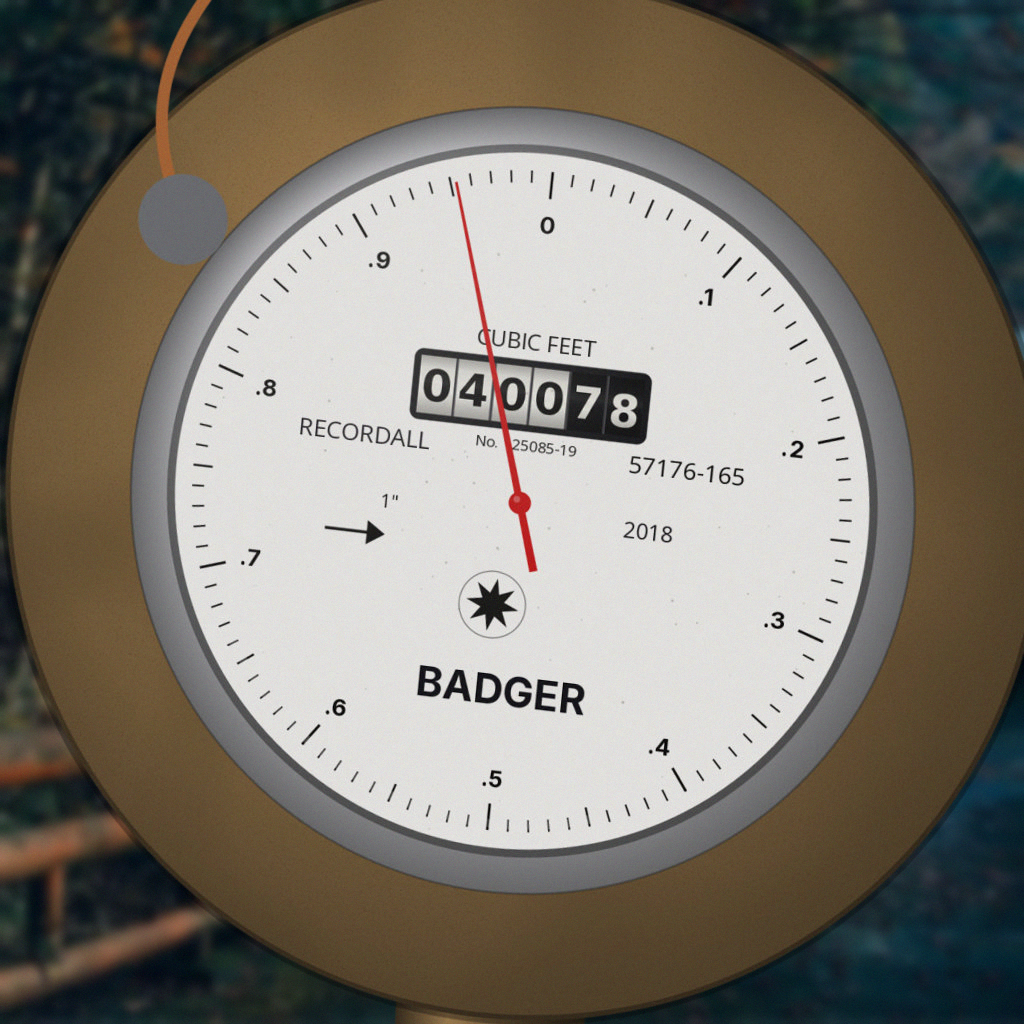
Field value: 40077.95
